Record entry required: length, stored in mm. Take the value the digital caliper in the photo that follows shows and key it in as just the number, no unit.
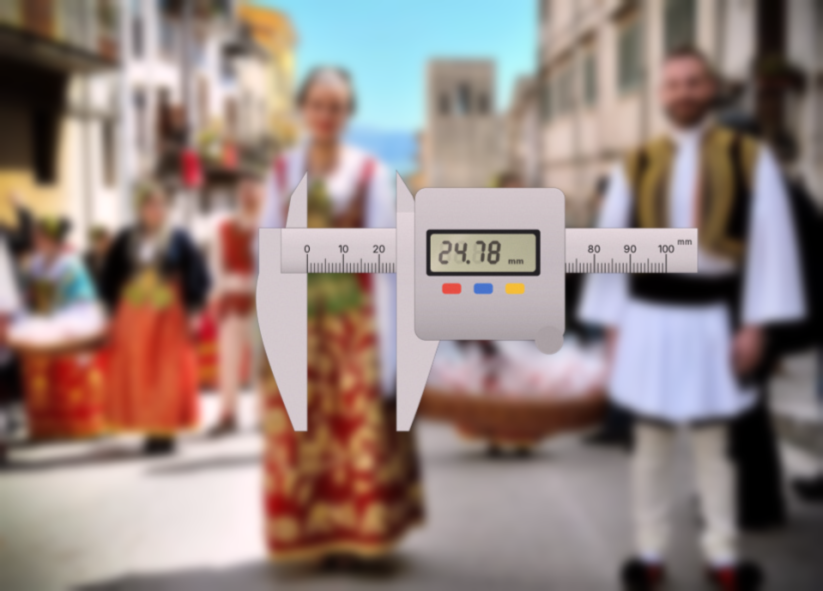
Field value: 24.78
